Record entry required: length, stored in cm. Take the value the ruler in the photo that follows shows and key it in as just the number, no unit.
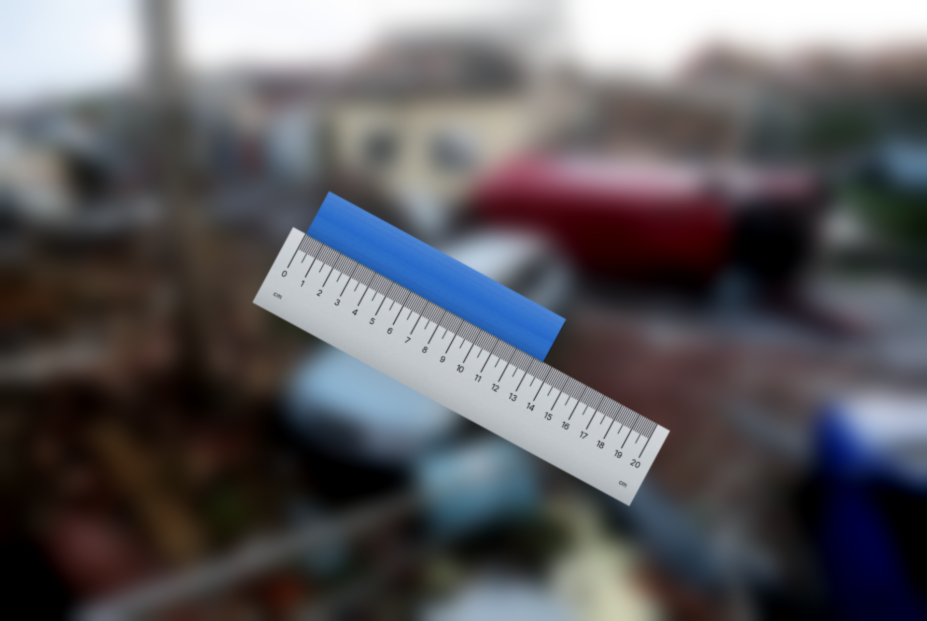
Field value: 13.5
